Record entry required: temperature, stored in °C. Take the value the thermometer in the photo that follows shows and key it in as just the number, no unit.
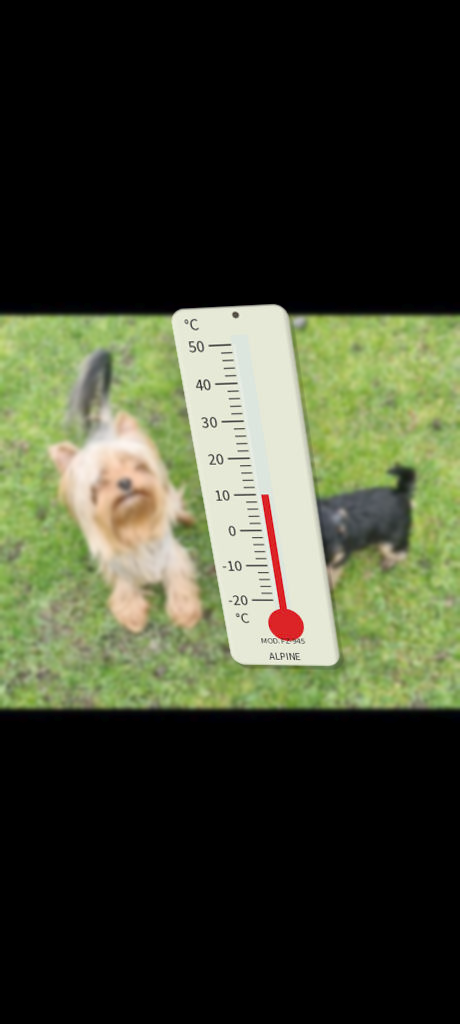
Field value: 10
